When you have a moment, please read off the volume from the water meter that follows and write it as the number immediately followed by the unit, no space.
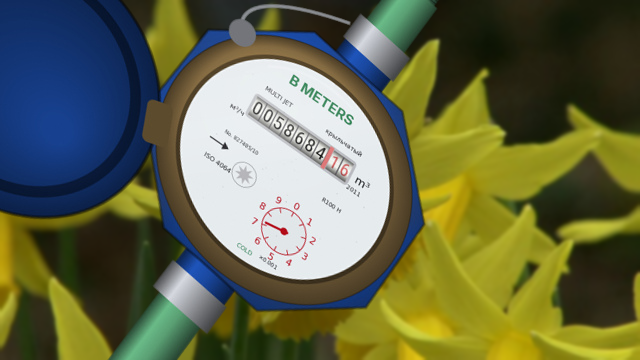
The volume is 58684.167m³
